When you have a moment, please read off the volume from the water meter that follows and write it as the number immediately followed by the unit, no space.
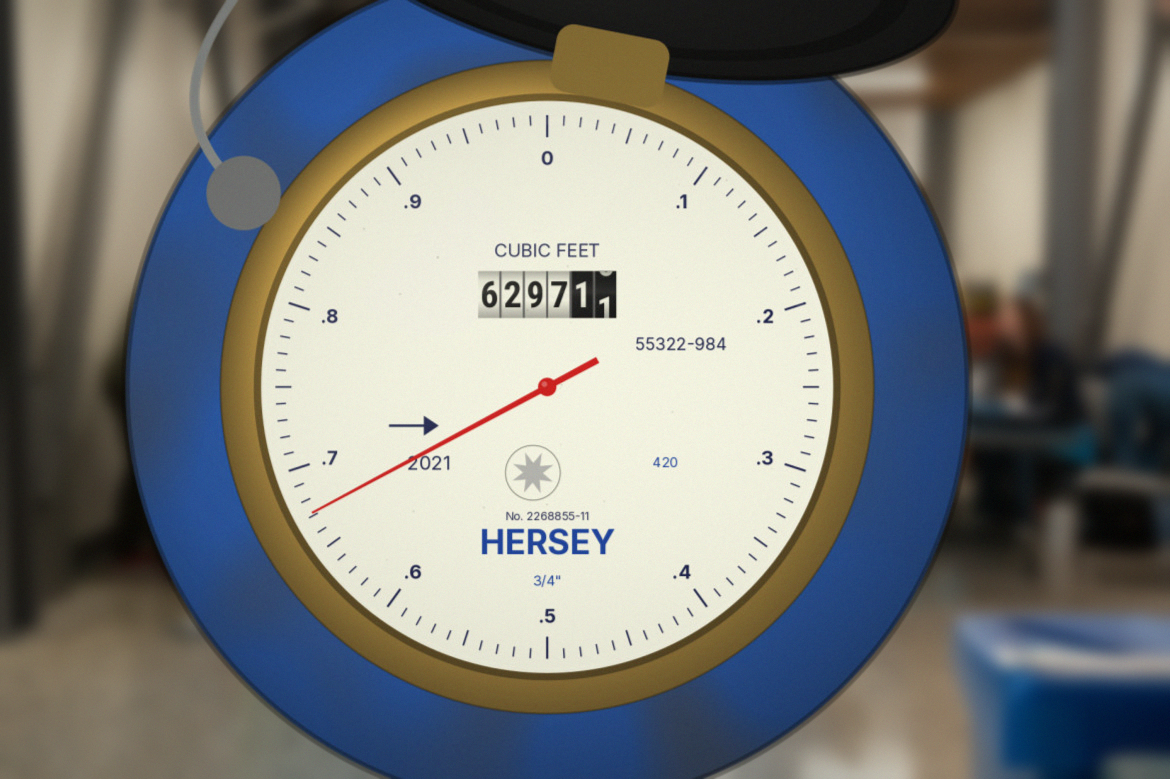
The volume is 629710.67ft³
